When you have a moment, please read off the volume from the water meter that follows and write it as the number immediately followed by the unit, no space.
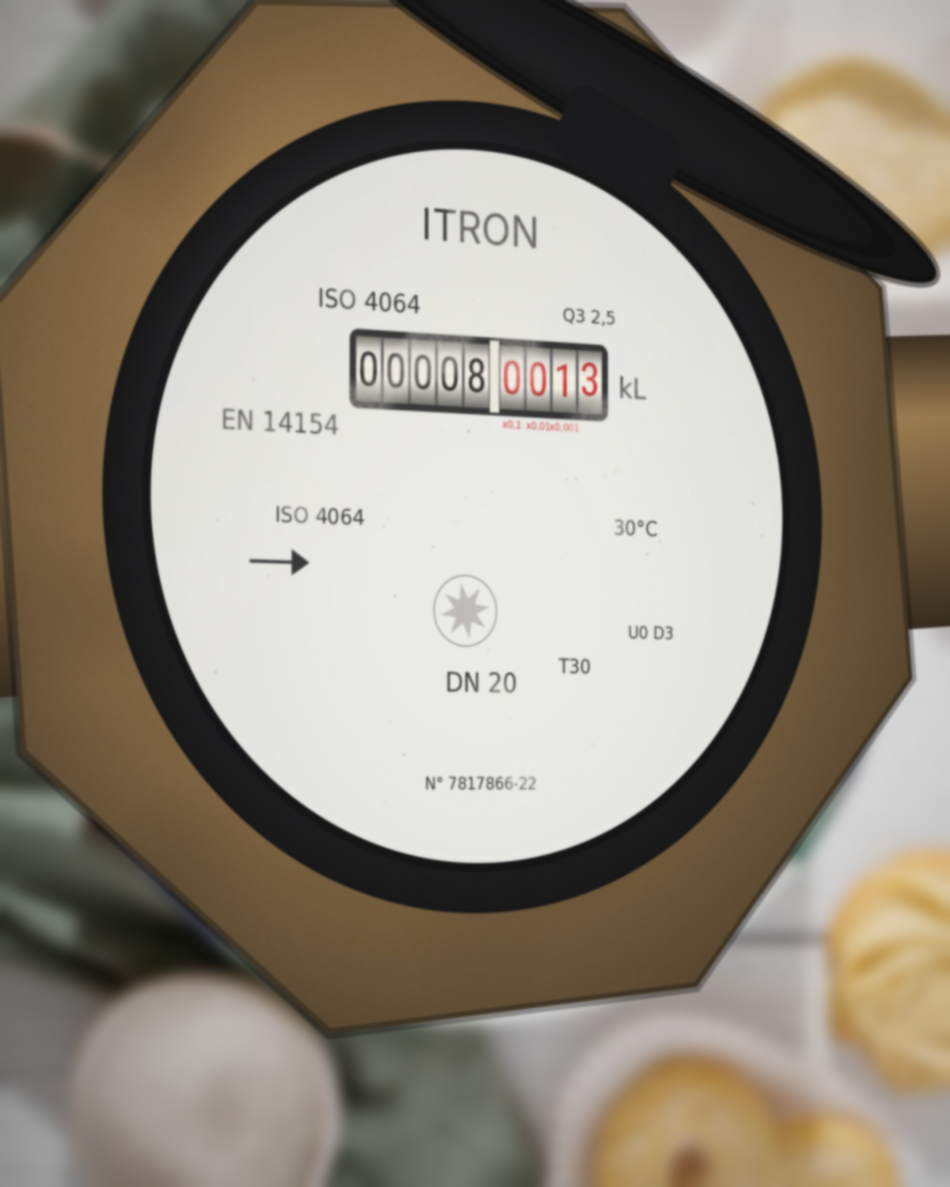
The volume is 8.0013kL
